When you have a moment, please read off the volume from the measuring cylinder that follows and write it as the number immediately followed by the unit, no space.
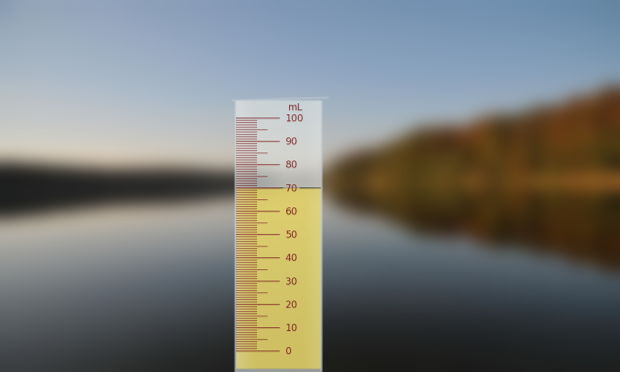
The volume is 70mL
